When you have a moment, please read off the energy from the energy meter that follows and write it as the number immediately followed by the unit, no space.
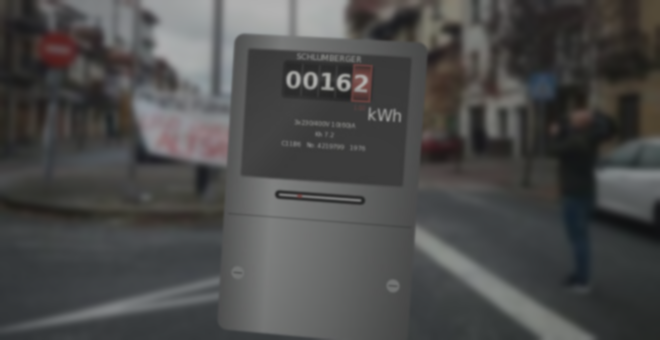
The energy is 16.2kWh
